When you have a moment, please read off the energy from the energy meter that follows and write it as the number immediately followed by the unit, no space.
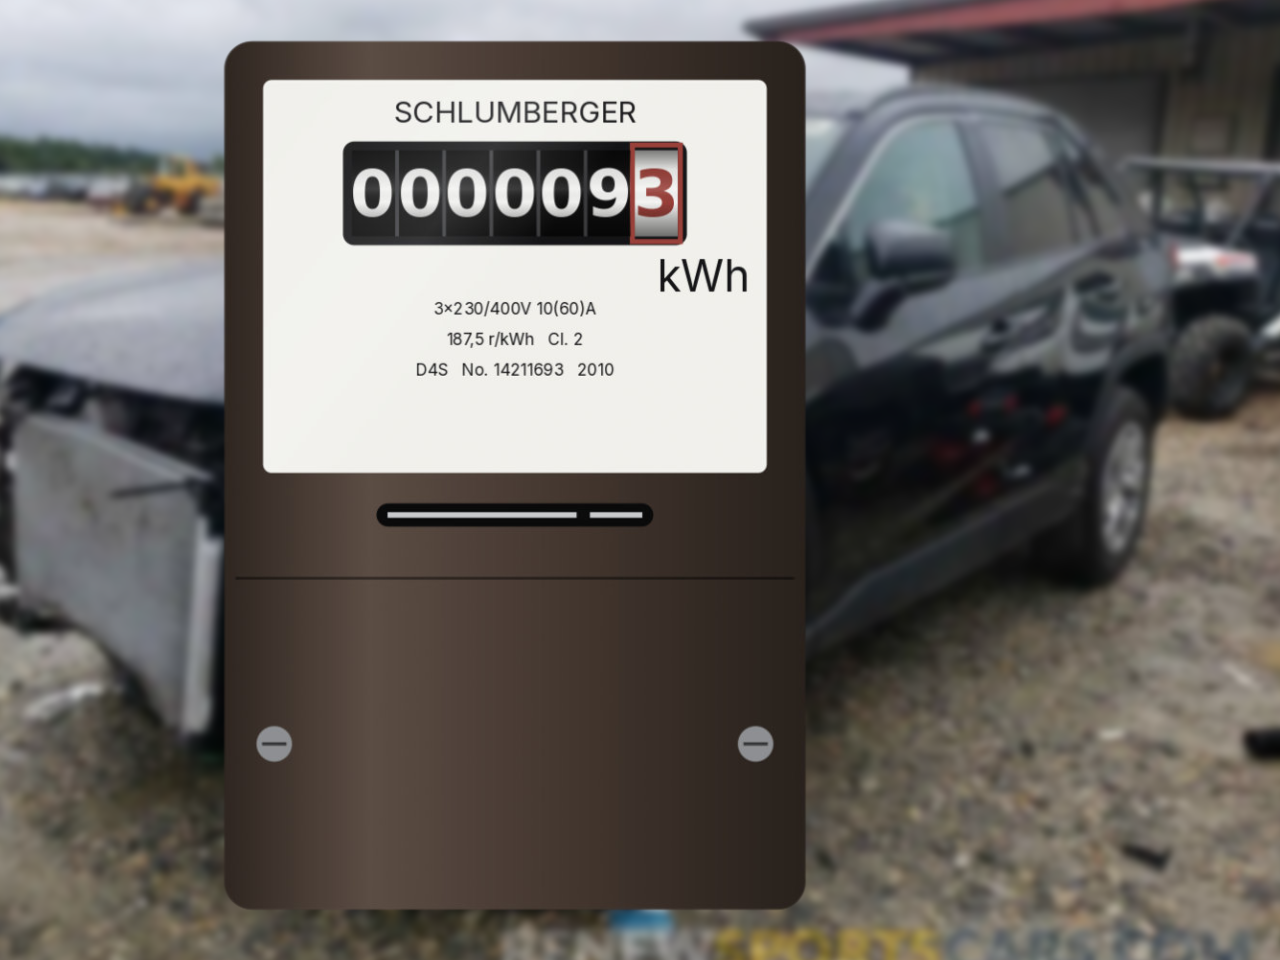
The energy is 9.3kWh
